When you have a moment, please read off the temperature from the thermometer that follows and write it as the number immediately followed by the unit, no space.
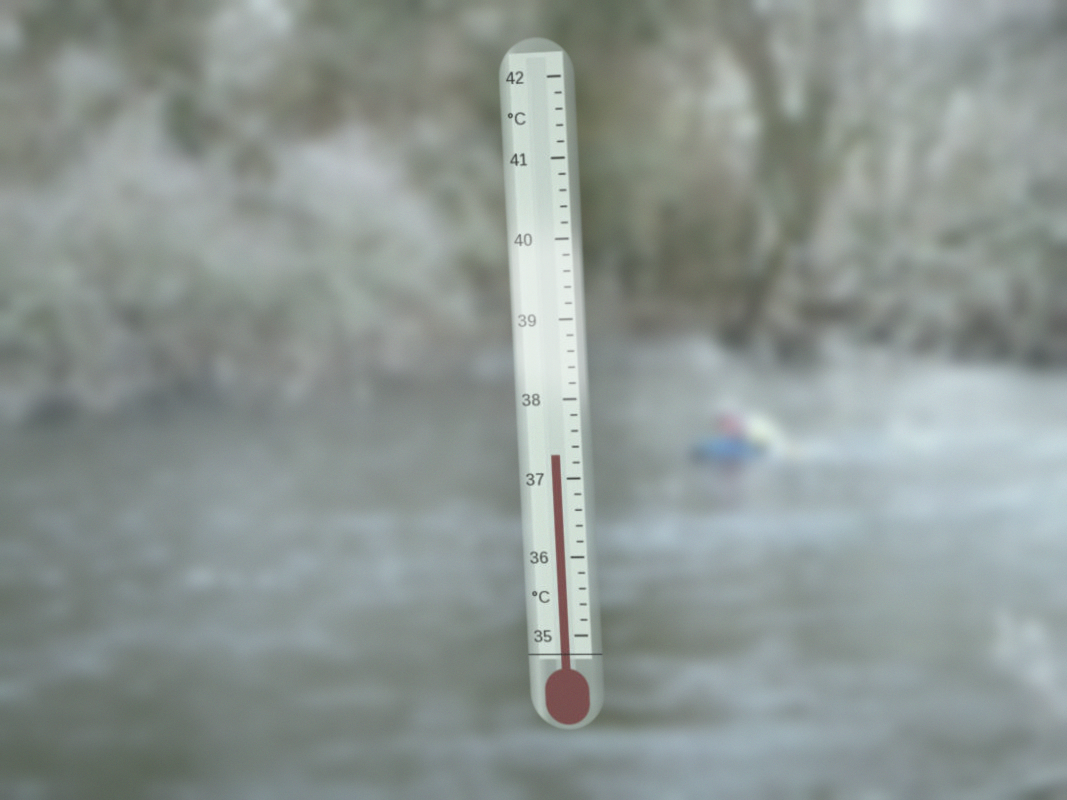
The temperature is 37.3°C
